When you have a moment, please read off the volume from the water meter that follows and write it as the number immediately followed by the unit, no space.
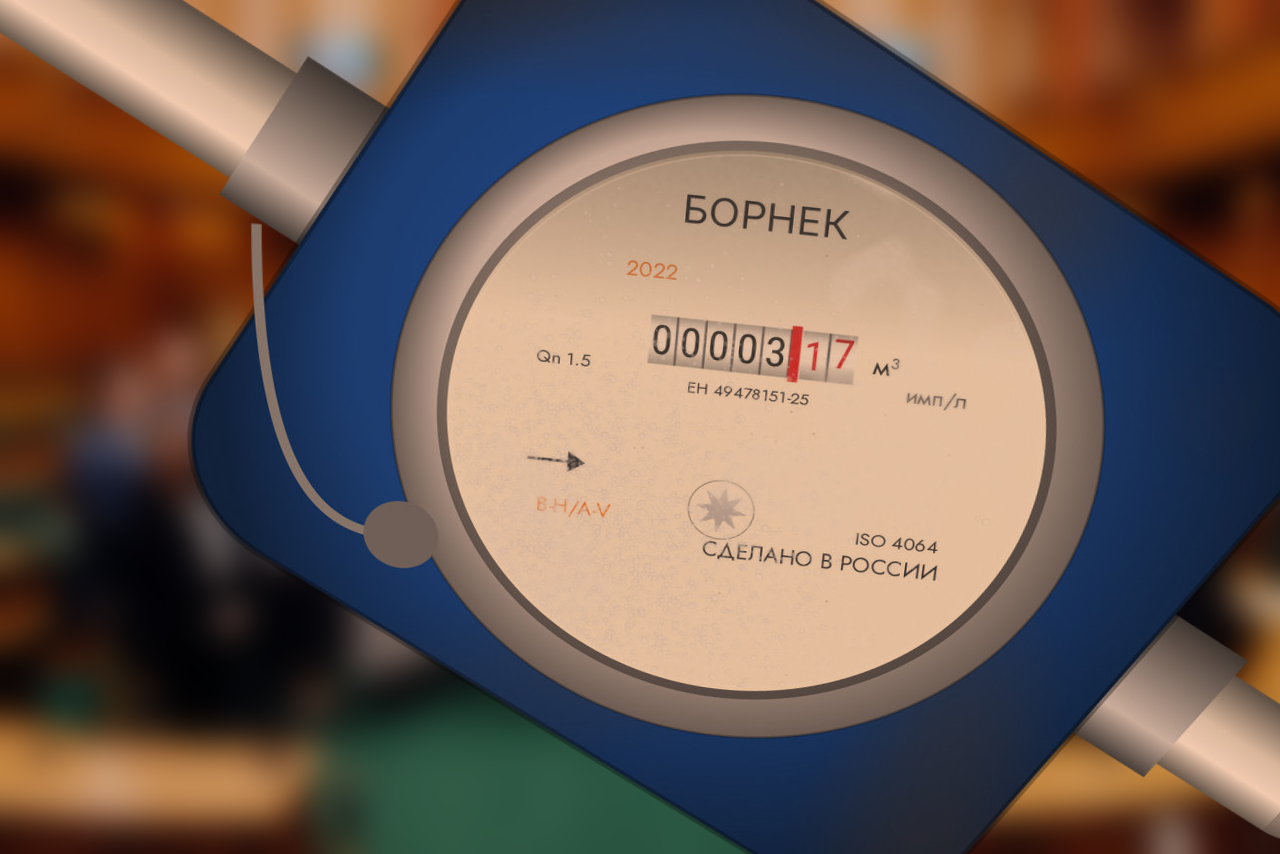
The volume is 3.17m³
